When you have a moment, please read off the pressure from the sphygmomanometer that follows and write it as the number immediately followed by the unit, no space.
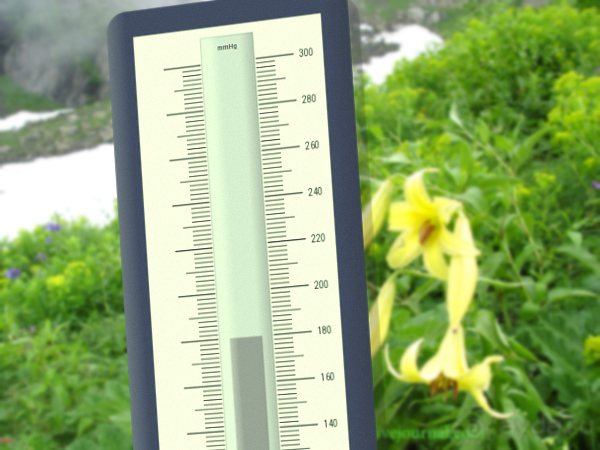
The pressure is 180mmHg
